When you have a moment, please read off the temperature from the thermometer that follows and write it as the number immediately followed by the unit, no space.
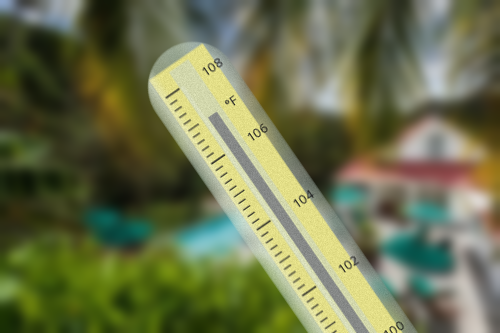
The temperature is 107°F
